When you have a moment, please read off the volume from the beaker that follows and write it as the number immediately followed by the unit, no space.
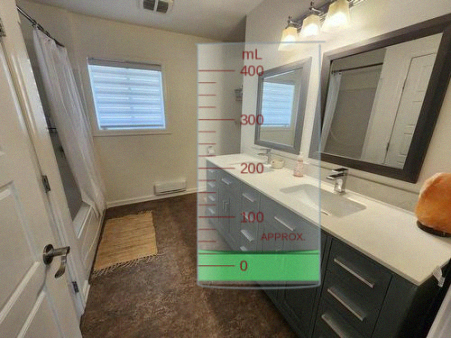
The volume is 25mL
